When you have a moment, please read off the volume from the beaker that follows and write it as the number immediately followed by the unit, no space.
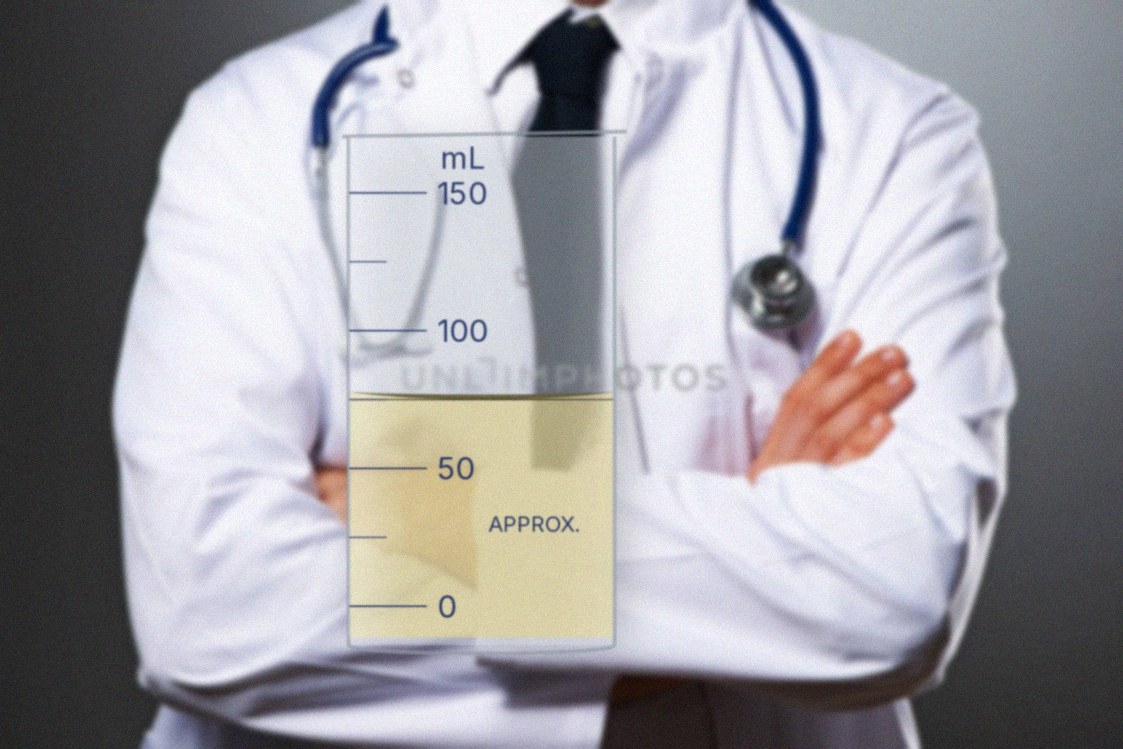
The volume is 75mL
